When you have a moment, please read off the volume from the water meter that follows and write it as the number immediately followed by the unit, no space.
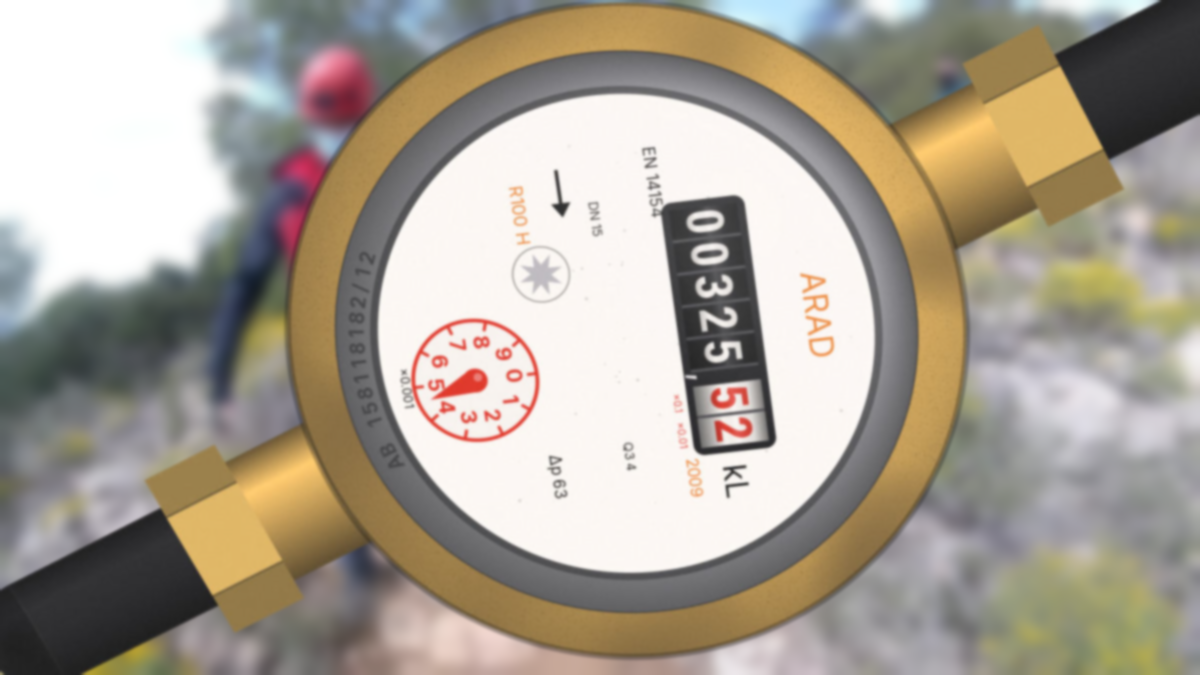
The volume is 325.524kL
